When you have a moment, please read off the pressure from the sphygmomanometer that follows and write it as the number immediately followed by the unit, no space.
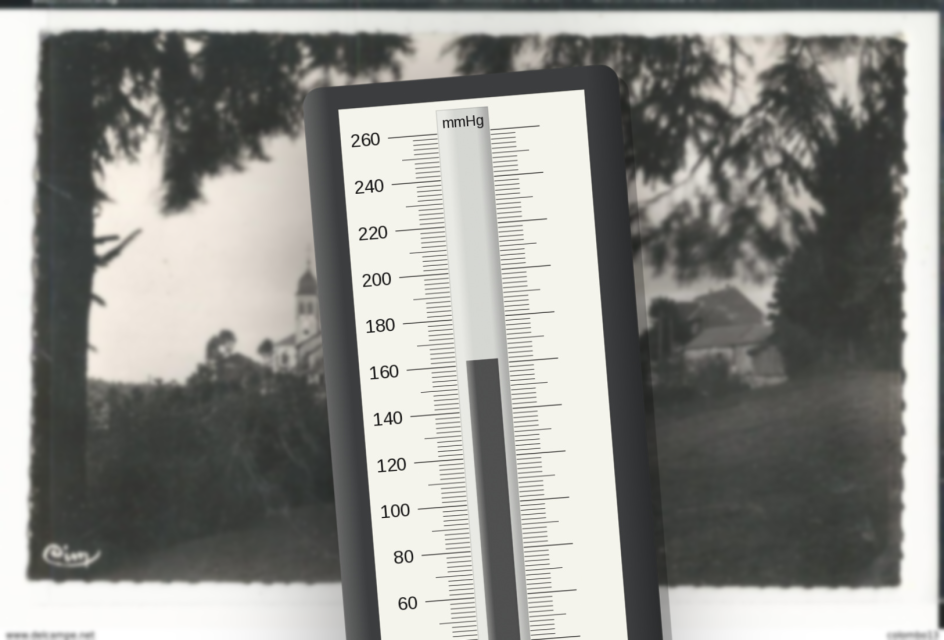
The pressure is 162mmHg
